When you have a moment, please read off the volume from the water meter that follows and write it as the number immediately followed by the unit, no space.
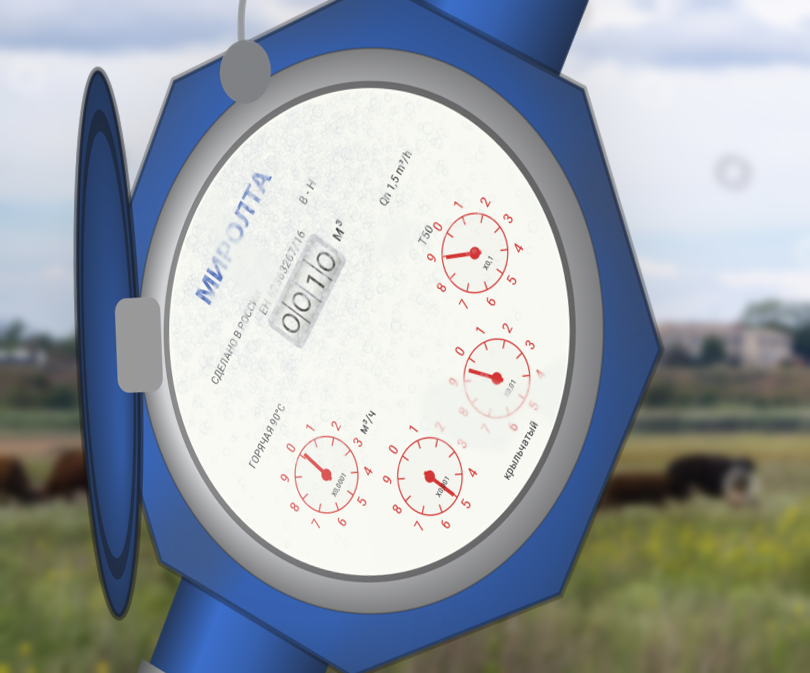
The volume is 9.8950m³
